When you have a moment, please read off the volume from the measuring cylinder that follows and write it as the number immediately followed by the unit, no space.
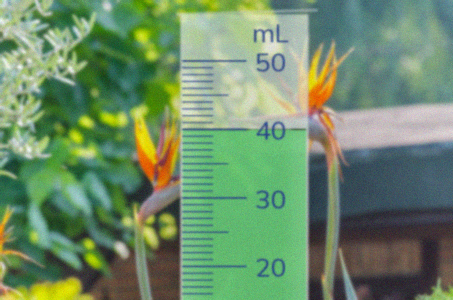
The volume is 40mL
